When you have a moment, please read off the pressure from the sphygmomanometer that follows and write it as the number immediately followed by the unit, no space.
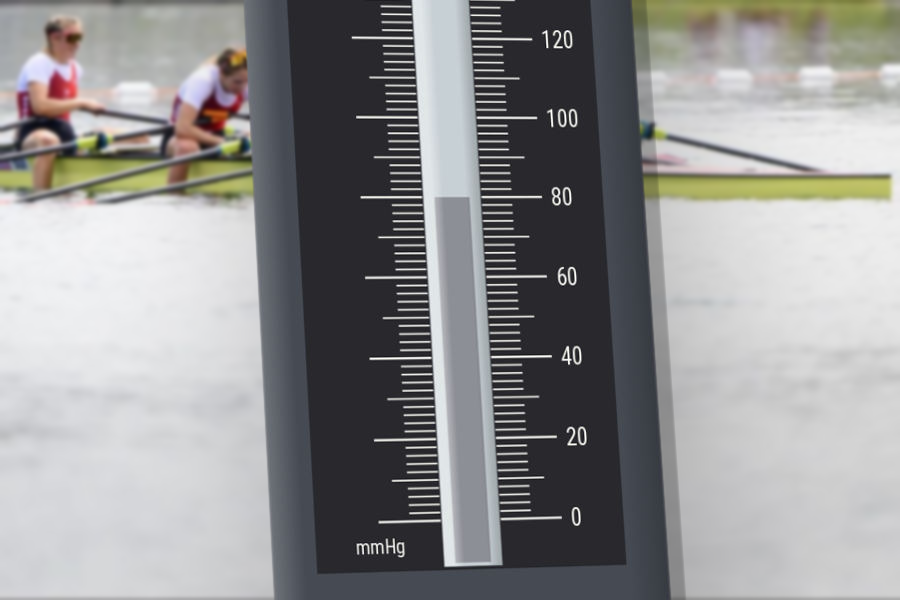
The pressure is 80mmHg
